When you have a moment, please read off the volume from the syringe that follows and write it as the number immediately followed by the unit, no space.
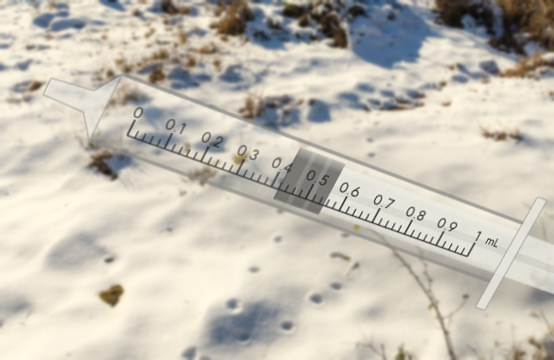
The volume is 0.42mL
